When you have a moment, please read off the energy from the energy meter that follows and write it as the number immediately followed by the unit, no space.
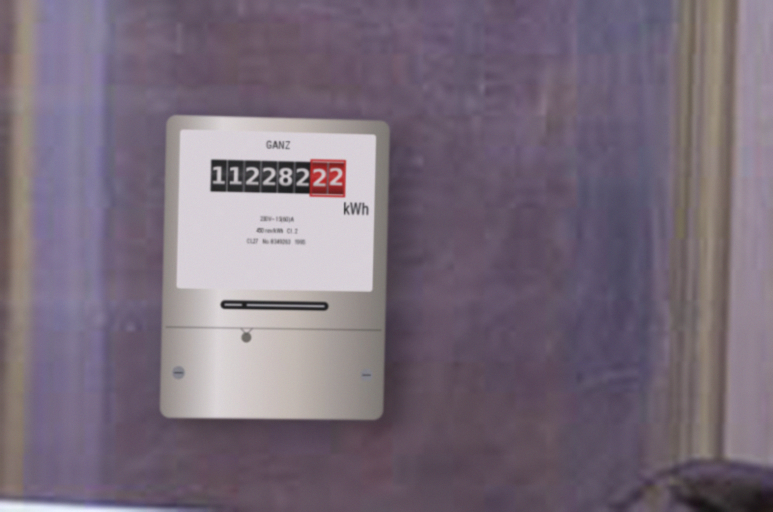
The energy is 112282.22kWh
